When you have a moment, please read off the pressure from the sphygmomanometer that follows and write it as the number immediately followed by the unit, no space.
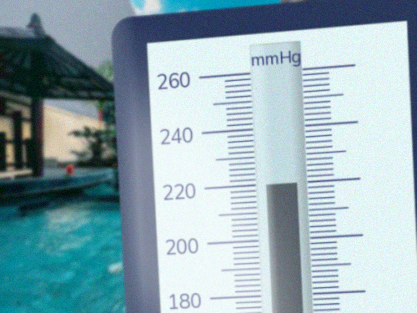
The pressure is 220mmHg
